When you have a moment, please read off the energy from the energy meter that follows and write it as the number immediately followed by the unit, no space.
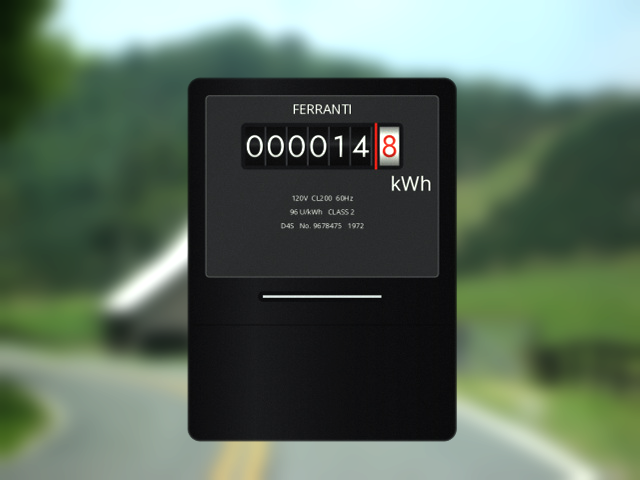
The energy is 14.8kWh
